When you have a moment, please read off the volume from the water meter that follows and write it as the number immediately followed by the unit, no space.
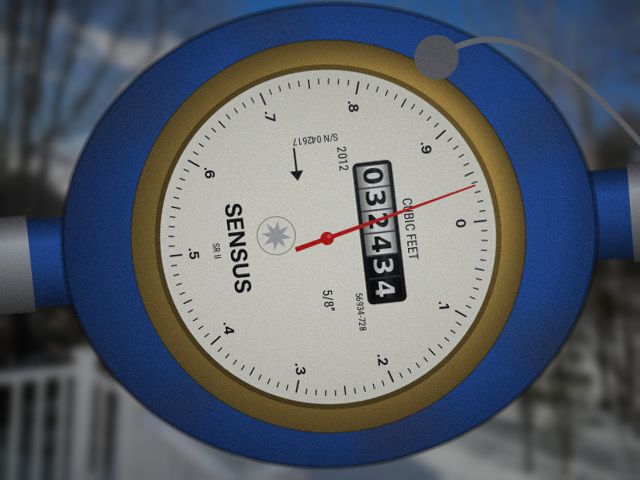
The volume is 32433.96ft³
